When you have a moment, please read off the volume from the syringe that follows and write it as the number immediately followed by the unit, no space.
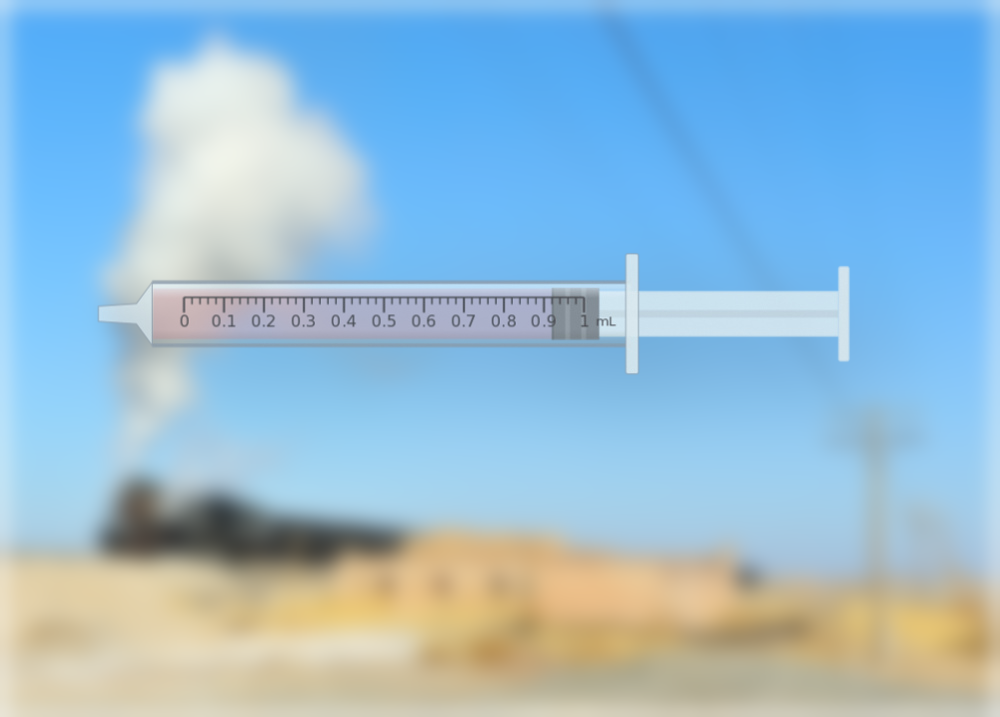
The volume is 0.92mL
